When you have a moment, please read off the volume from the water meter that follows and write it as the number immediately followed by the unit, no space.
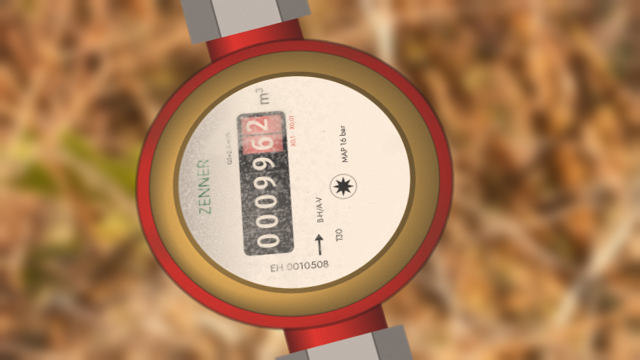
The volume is 99.62m³
